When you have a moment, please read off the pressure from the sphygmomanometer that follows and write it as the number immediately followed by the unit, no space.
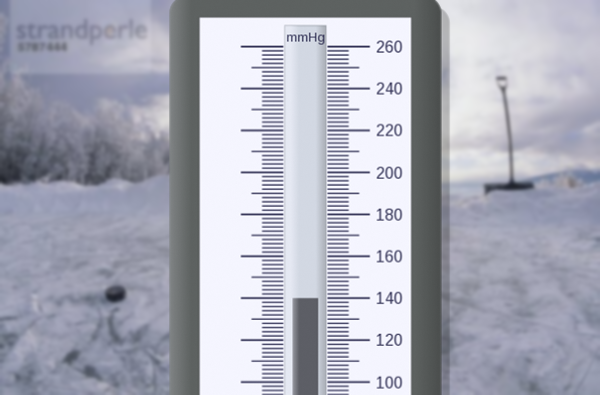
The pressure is 140mmHg
